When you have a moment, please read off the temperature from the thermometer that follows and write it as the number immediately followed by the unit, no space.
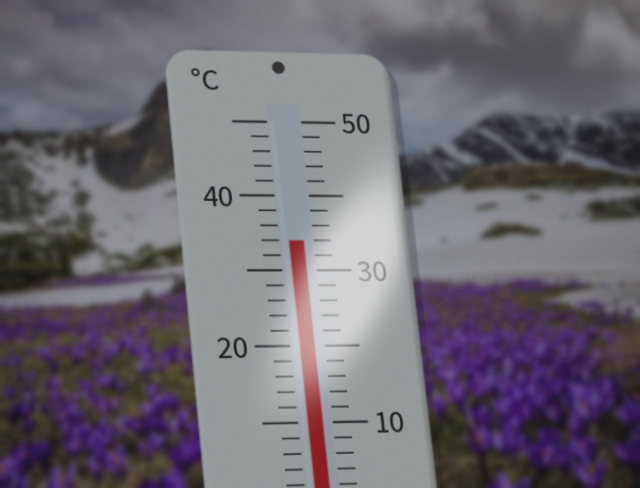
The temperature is 34°C
